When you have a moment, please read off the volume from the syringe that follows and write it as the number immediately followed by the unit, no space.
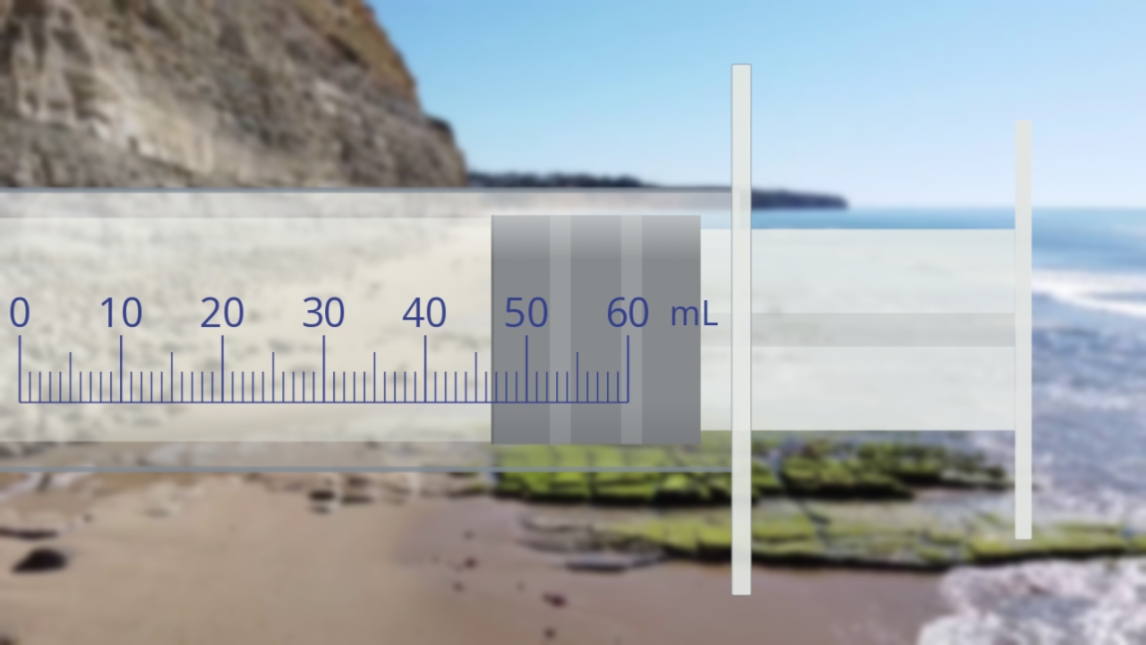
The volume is 46.5mL
